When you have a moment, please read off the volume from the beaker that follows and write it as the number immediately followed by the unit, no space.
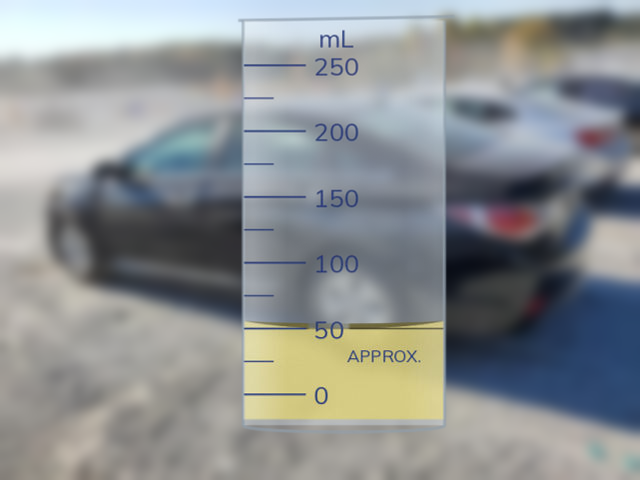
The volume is 50mL
